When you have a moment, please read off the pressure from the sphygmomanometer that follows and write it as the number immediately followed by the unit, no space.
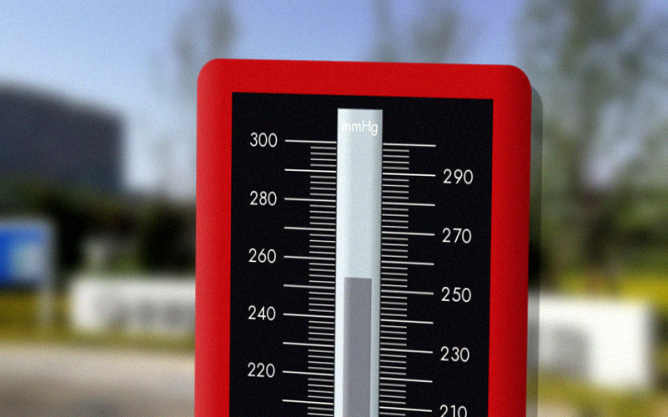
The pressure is 254mmHg
